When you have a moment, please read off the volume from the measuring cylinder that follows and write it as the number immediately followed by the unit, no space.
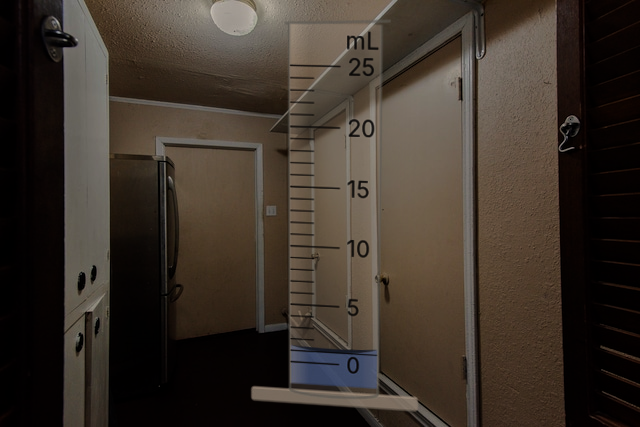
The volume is 1mL
